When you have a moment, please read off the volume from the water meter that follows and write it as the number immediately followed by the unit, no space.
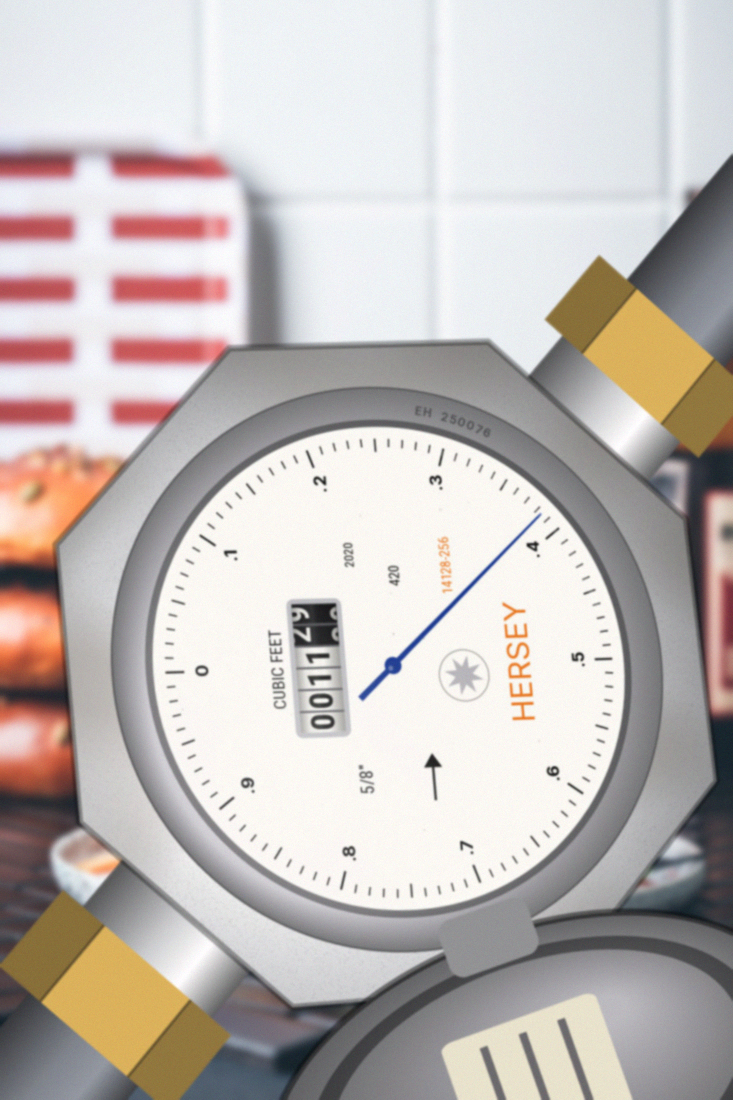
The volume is 1129.38ft³
